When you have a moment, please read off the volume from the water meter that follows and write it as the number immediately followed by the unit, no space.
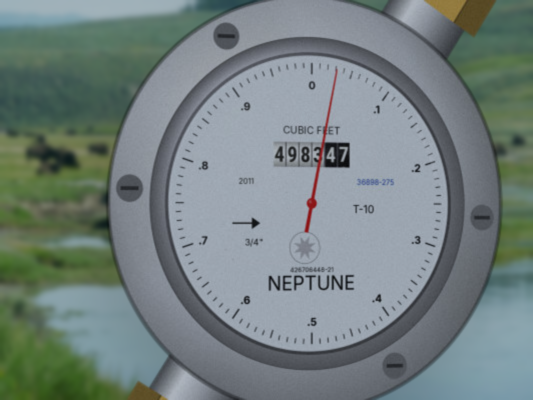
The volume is 498347.03ft³
